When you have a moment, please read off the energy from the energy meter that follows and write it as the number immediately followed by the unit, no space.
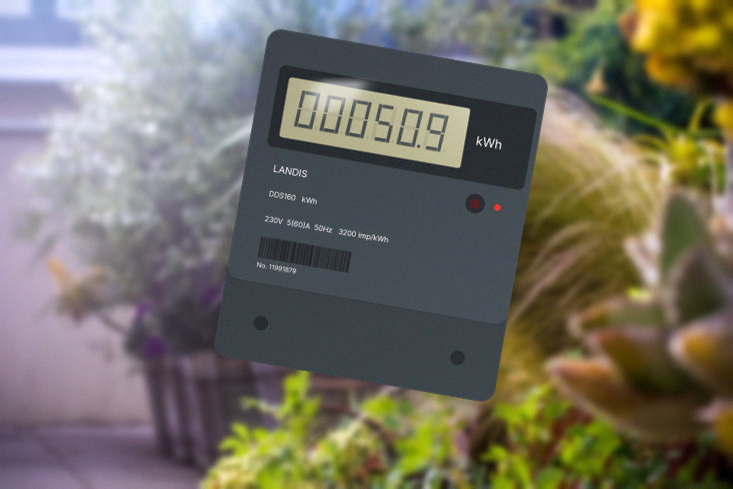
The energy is 50.9kWh
